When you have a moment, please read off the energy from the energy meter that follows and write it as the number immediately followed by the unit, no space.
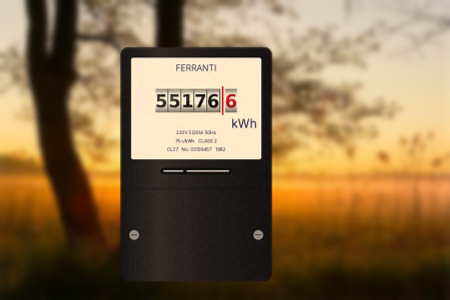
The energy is 55176.6kWh
